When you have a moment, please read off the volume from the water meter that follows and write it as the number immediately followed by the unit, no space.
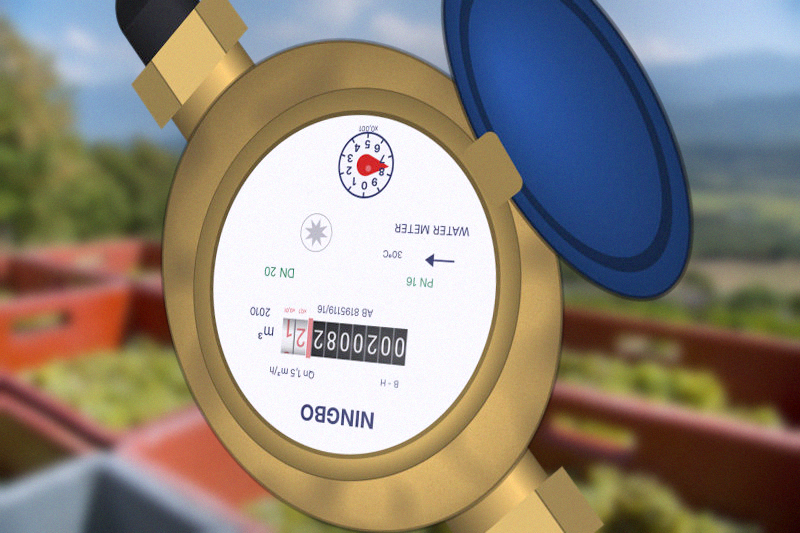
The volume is 20082.207m³
